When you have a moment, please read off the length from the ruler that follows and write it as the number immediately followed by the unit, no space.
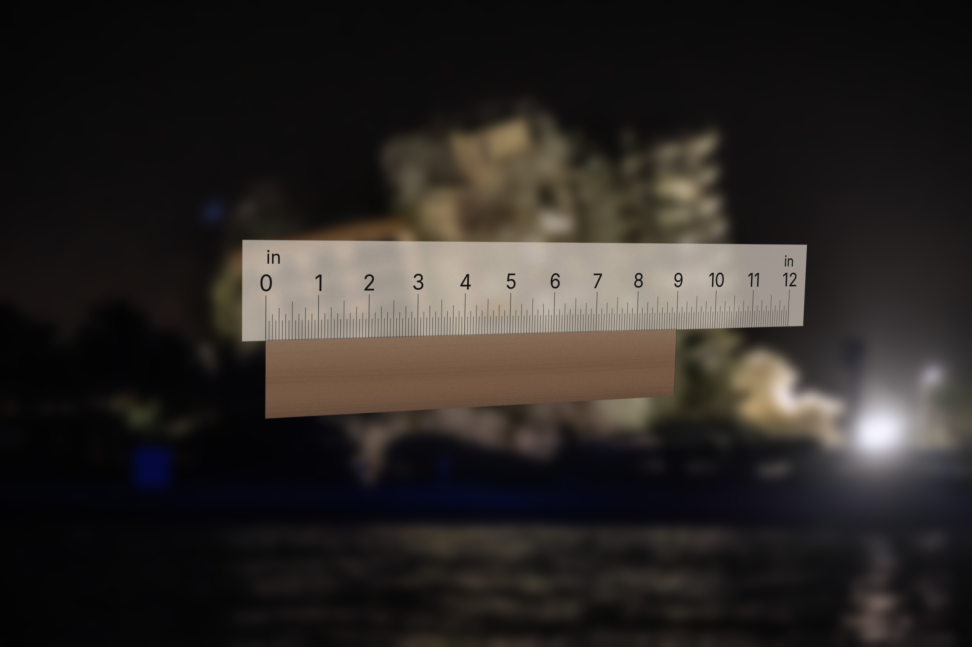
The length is 9in
